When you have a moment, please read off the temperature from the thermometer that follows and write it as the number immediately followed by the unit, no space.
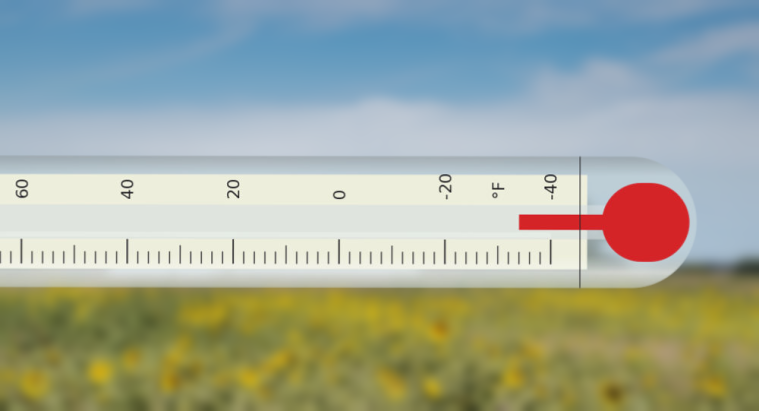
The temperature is -34°F
